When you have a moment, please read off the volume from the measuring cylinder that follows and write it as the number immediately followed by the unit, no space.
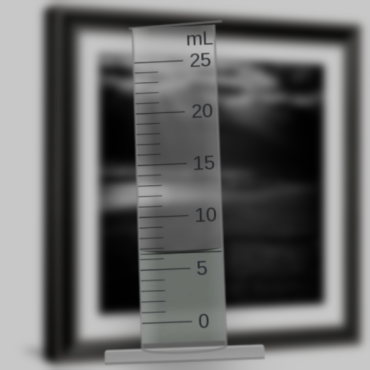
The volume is 6.5mL
